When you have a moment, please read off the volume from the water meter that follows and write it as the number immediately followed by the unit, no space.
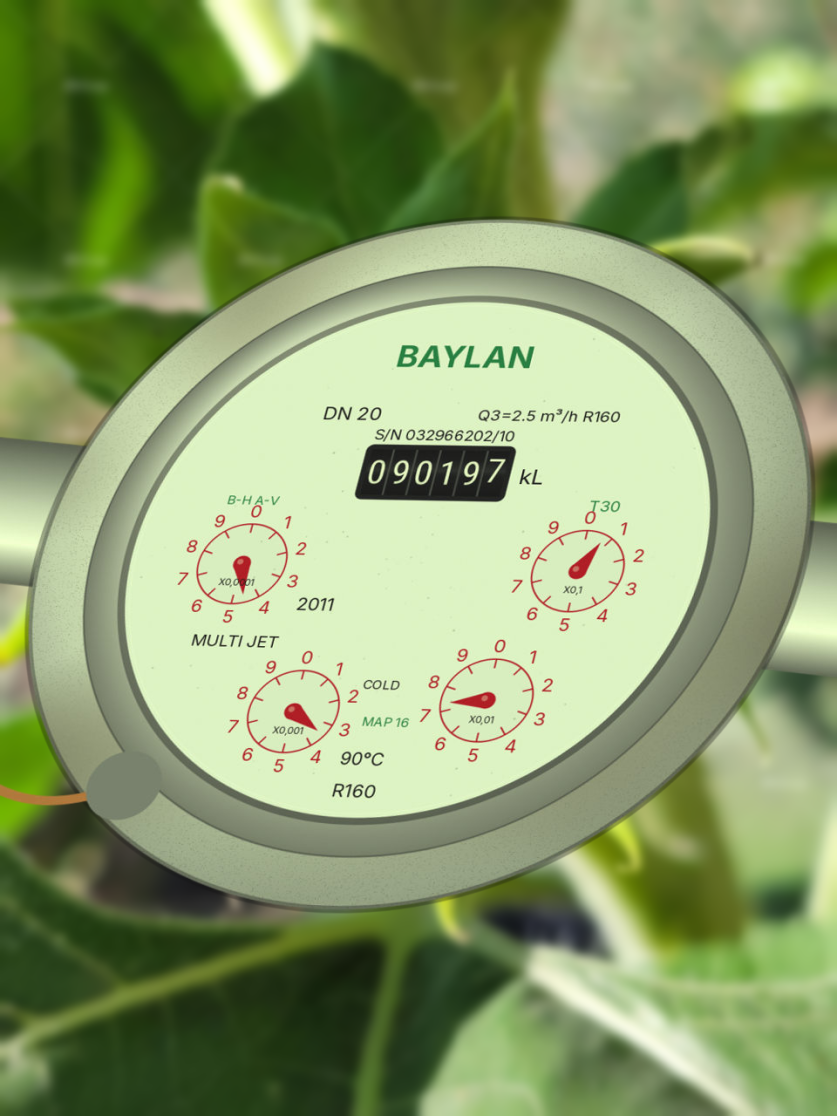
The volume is 90197.0734kL
